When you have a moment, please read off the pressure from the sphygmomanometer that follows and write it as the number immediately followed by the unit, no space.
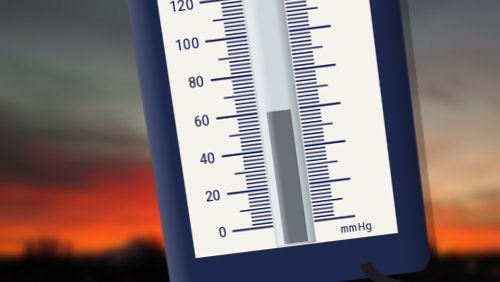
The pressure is 60mmHg
